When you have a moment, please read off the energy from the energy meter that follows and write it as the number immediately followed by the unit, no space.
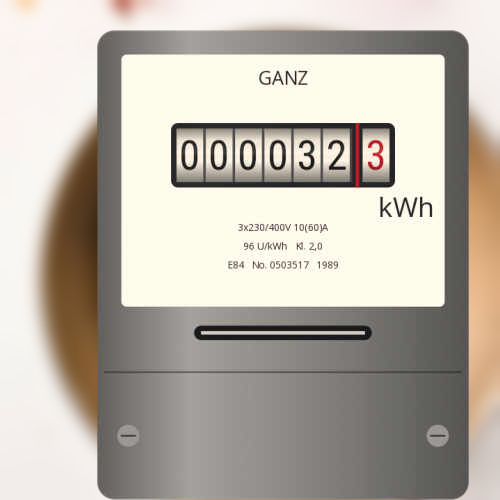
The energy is 32.3kWh
